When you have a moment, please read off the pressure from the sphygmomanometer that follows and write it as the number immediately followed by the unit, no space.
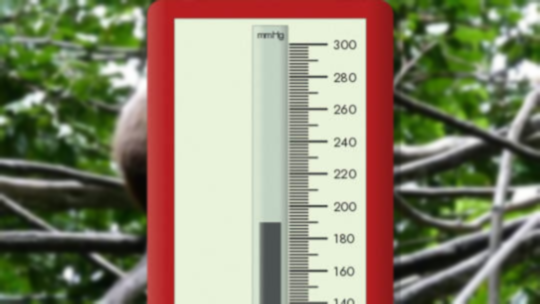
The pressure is 190mmHg
